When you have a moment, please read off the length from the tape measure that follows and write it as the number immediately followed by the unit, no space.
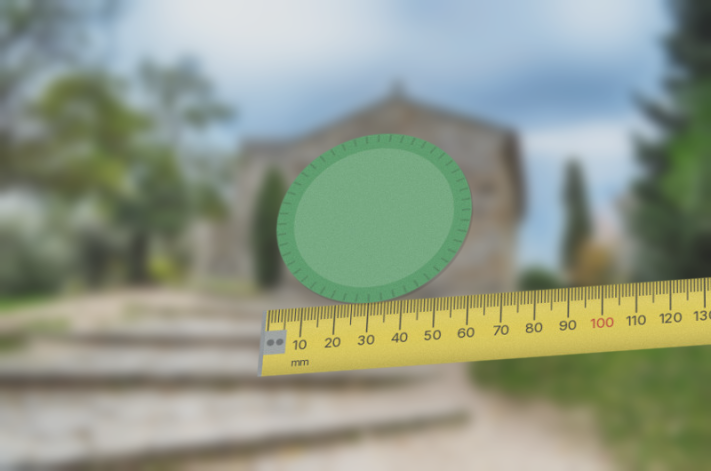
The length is 60mm
